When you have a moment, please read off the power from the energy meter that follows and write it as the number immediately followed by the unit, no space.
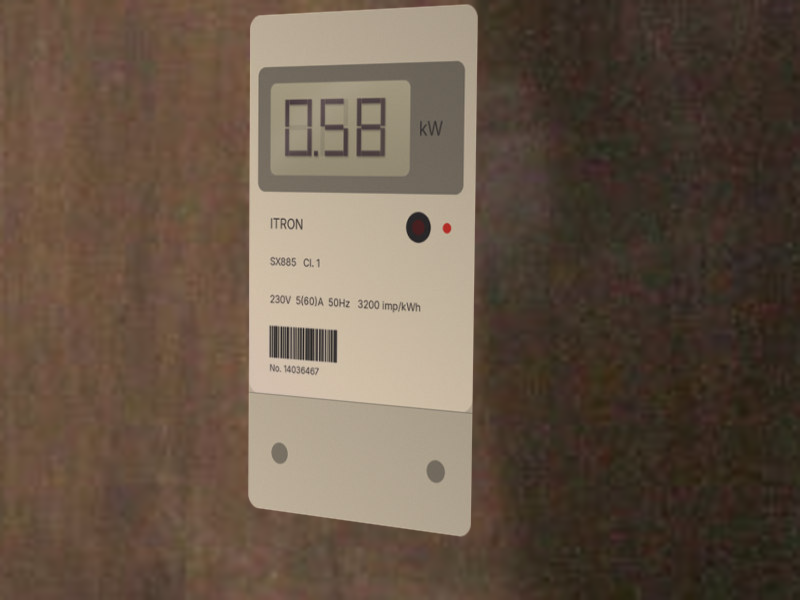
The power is 0.58kW
